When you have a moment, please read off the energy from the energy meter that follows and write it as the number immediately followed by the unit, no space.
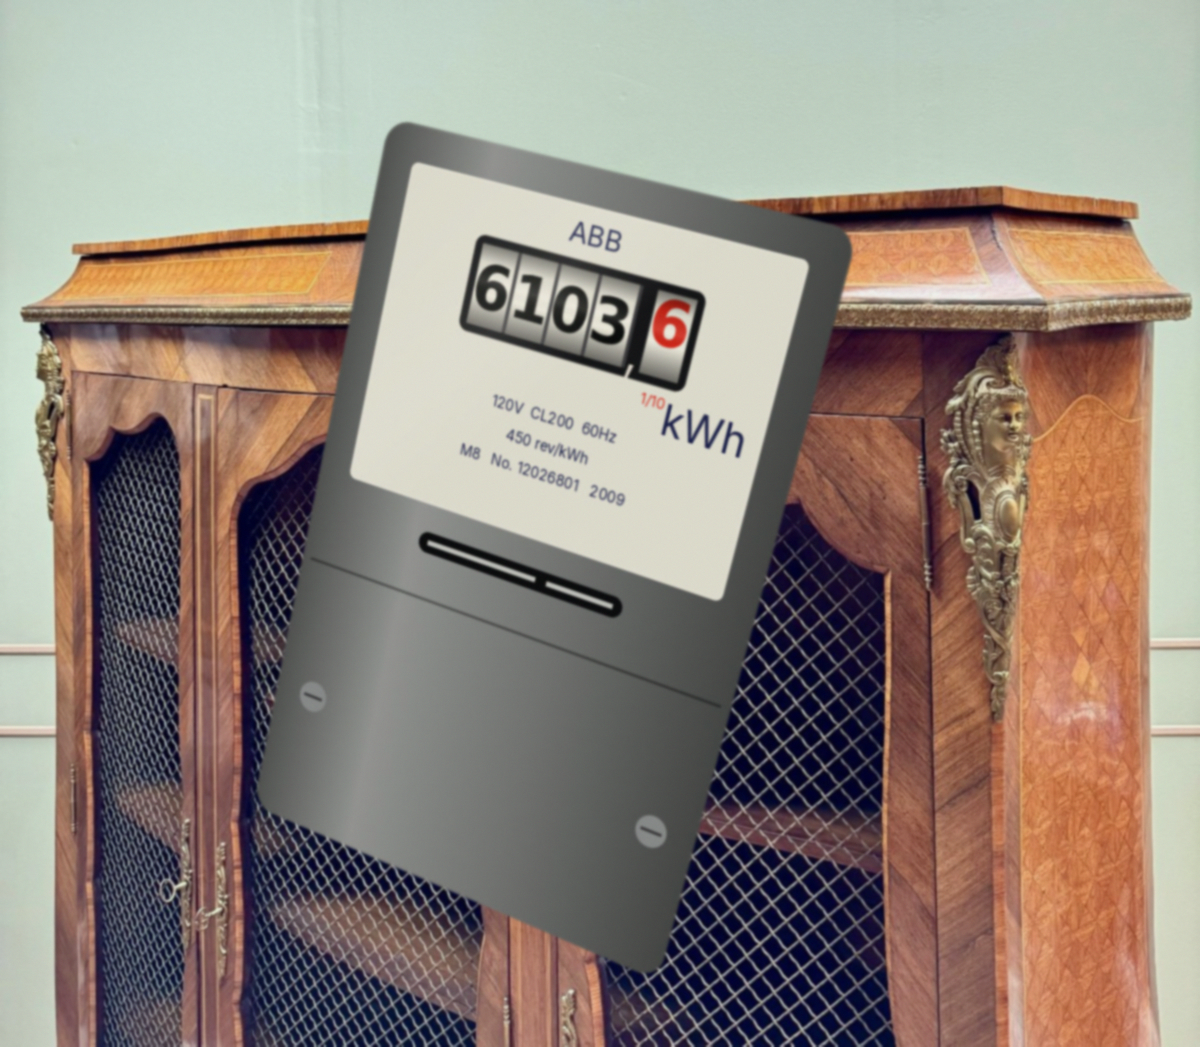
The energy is 6103.6kWh
